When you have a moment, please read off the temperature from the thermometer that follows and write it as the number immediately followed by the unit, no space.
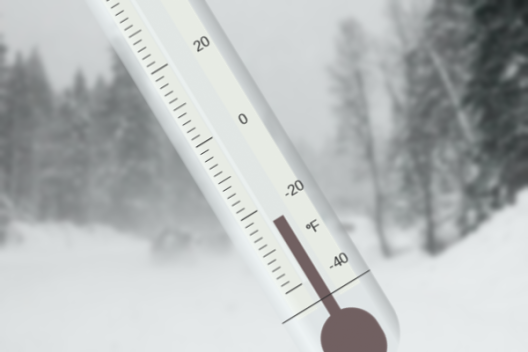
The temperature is -24°F
